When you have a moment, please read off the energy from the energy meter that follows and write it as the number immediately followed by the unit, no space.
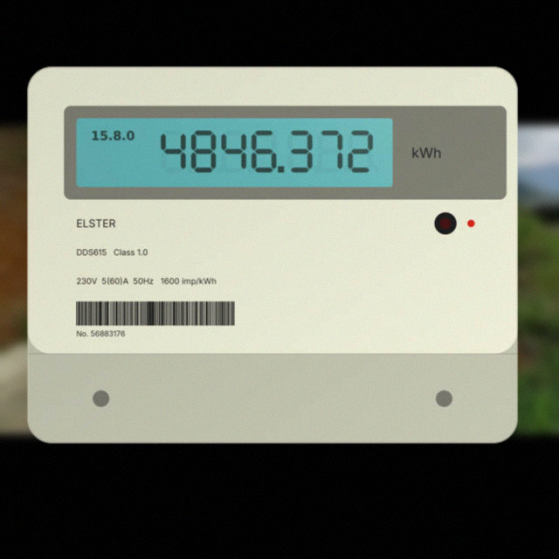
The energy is 4846.372kWh
